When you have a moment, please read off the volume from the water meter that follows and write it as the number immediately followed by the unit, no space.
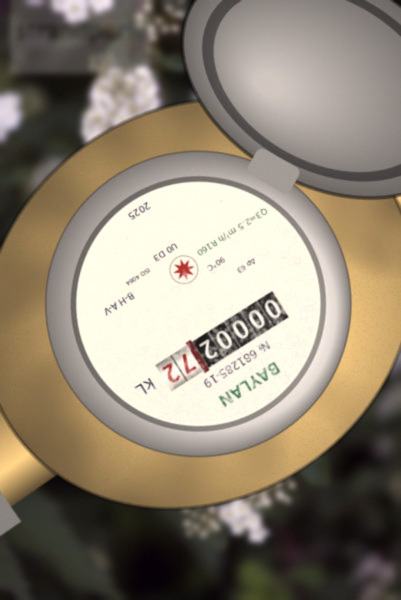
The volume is 2.72kL
